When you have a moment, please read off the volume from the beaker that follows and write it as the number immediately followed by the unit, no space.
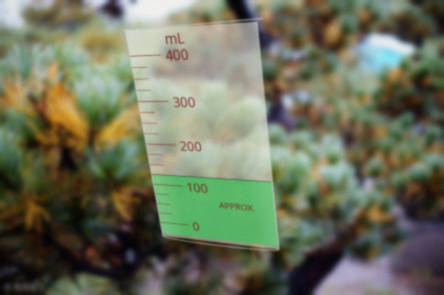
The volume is 125mL
